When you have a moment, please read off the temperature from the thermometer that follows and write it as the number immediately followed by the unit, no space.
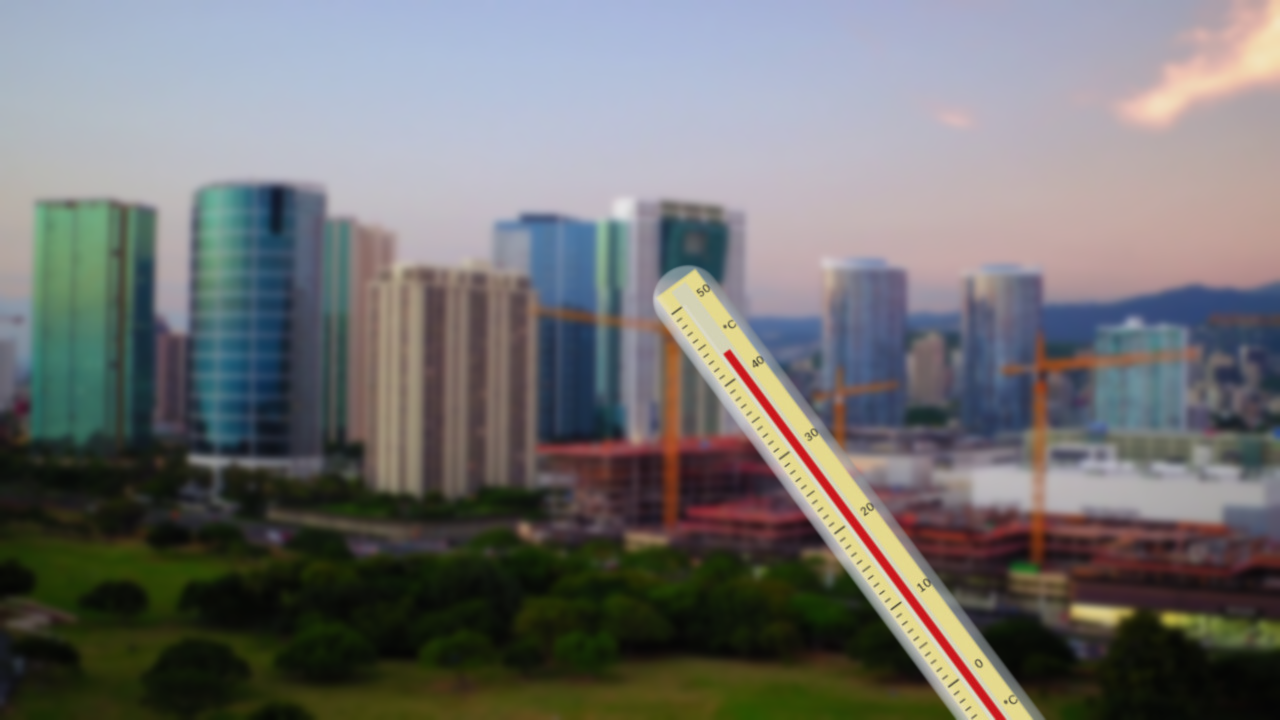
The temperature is 43°C
